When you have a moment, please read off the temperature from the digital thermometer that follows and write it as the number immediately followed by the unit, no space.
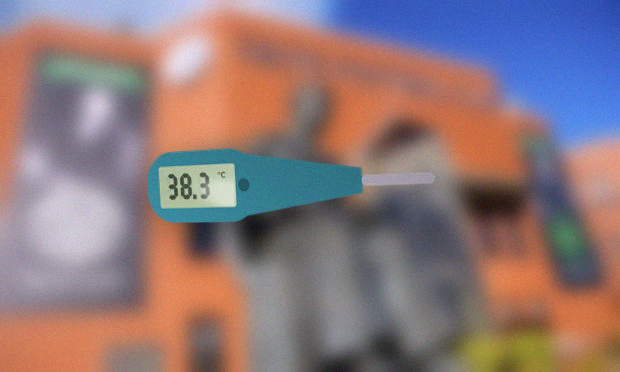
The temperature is 38.3°C
